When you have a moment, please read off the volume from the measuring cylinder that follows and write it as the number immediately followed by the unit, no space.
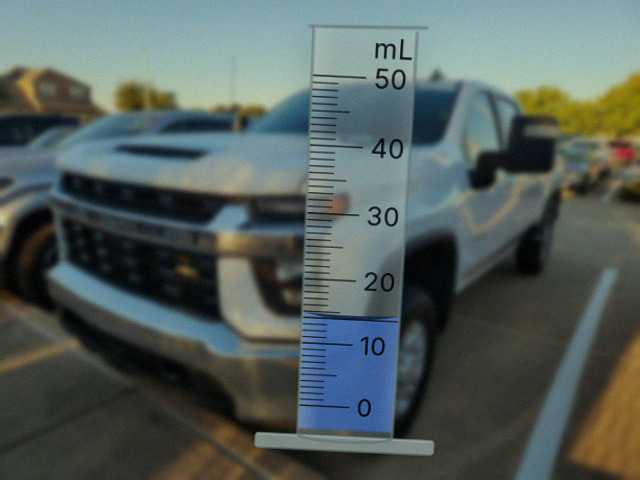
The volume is 14mL
